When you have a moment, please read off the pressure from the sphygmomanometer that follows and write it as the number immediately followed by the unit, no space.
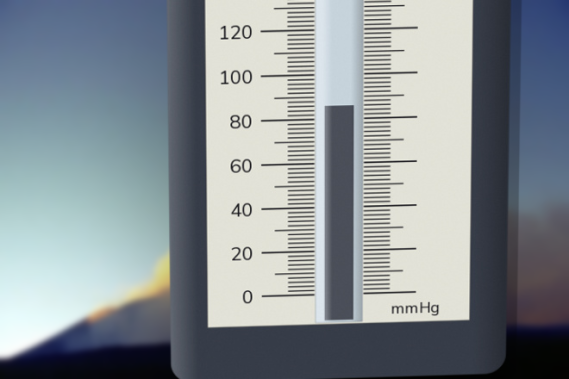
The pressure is 86mmHg
